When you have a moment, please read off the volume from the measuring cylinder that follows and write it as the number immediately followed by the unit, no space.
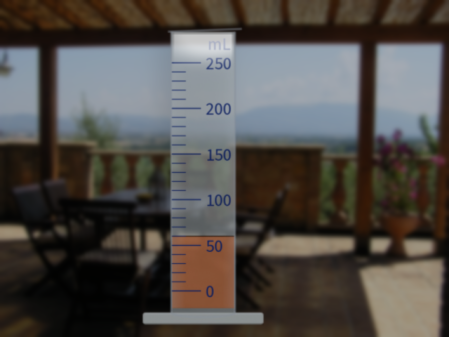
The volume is 60mL
